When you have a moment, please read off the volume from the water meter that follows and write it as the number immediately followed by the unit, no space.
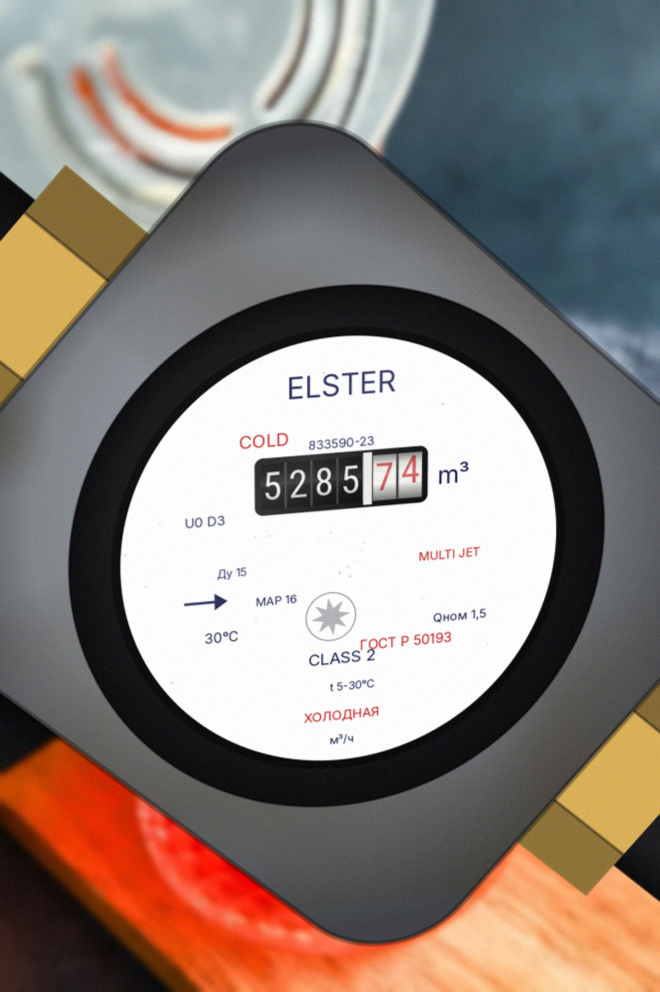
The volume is 5285.74m³
